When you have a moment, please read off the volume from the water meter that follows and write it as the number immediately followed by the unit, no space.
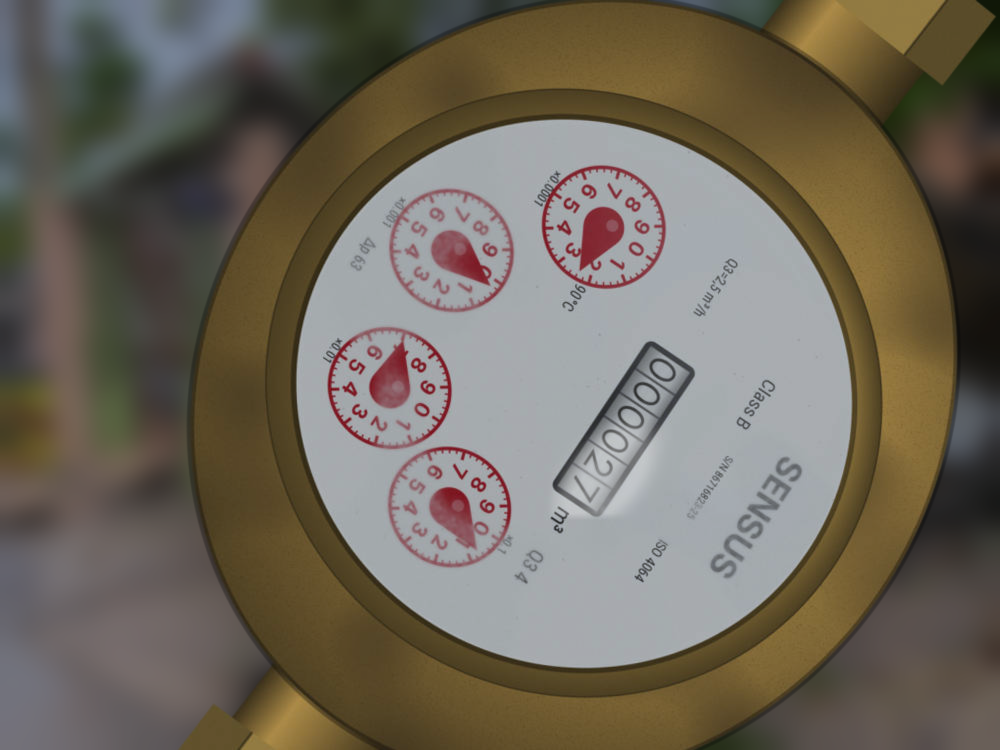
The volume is 27.0702m³
